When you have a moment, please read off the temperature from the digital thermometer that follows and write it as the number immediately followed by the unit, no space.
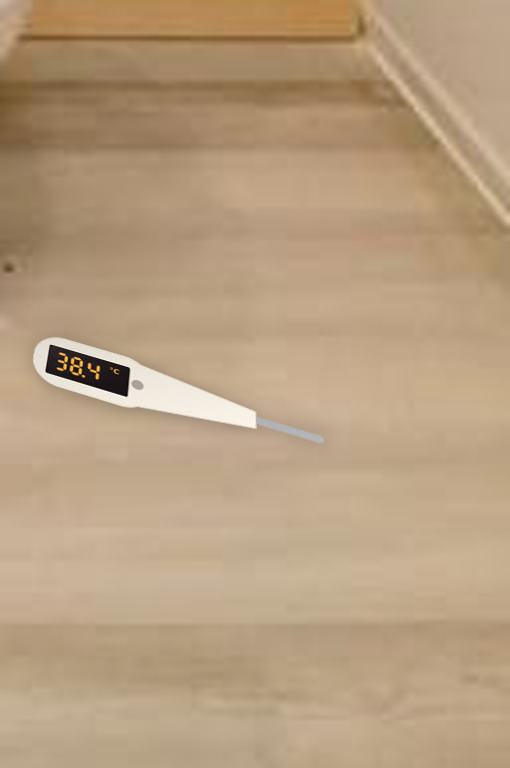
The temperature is 38.4°C
